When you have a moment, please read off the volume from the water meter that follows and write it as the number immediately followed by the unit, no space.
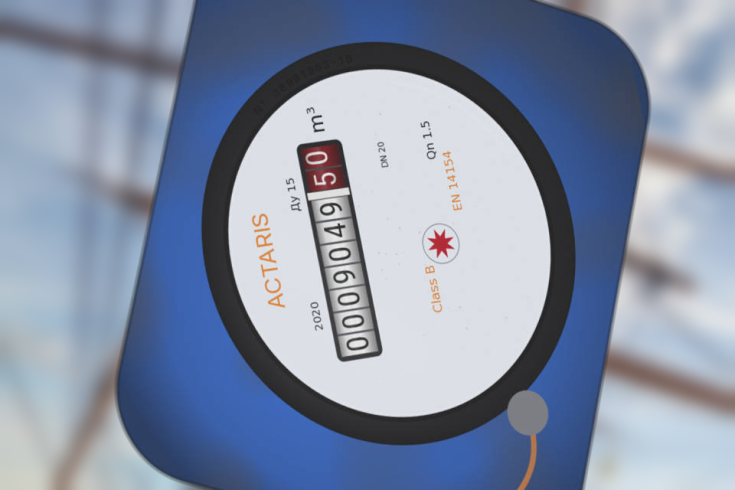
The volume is 9049.50m³
